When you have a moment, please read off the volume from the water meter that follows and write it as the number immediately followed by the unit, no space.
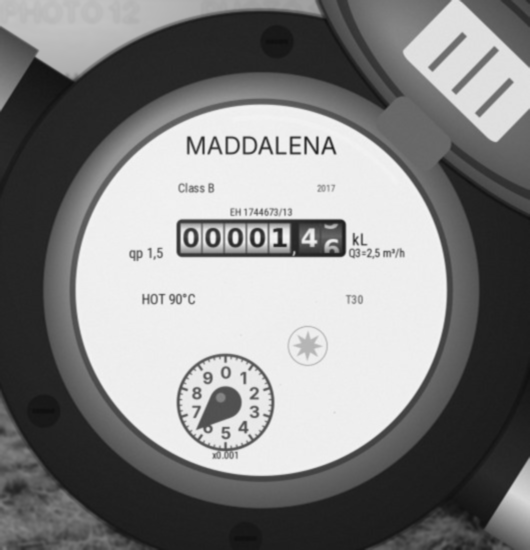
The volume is 1.456kL
